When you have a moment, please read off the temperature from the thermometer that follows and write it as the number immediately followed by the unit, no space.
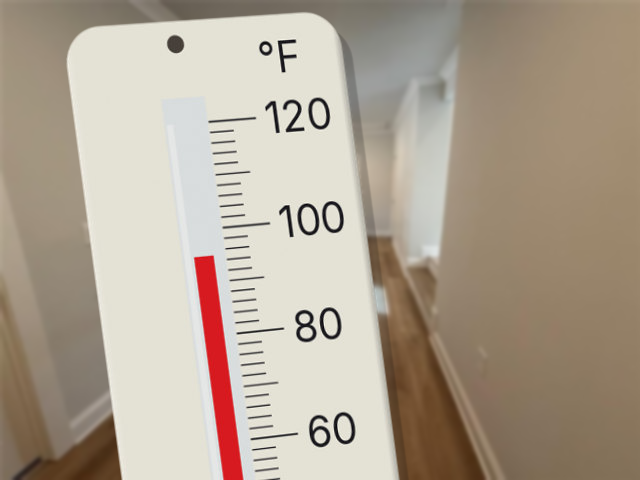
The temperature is 95°F
